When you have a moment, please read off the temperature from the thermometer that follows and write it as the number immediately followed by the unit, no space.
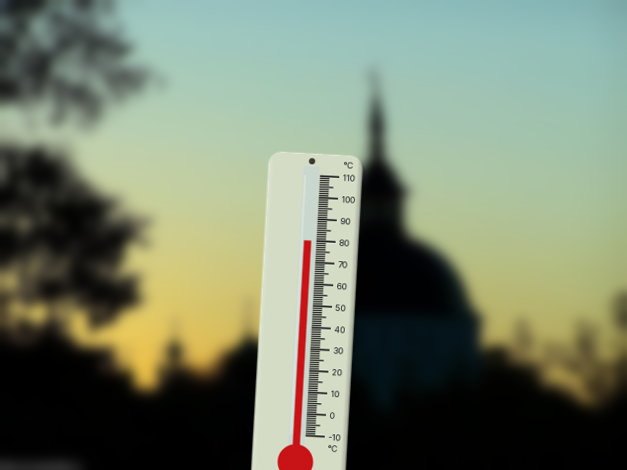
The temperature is 80°C
